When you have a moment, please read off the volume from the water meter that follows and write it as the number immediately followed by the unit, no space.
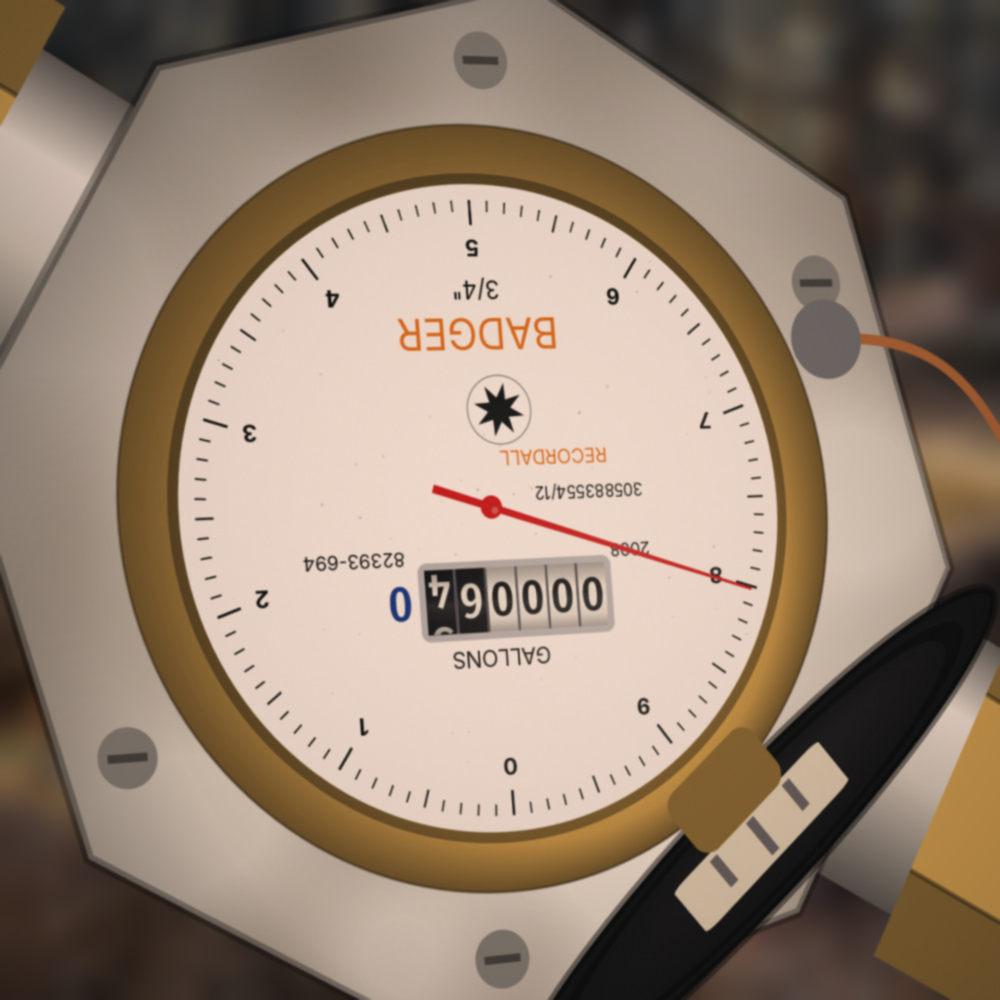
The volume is 638.0gal
